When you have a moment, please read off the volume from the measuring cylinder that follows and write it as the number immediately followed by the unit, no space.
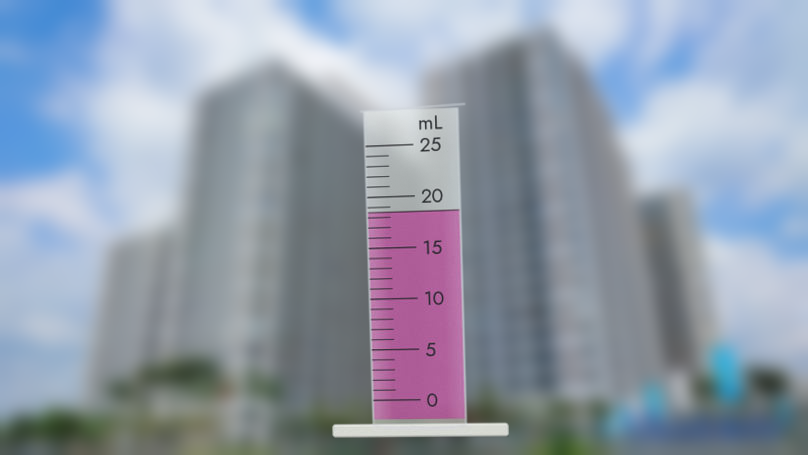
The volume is 18.5mL
